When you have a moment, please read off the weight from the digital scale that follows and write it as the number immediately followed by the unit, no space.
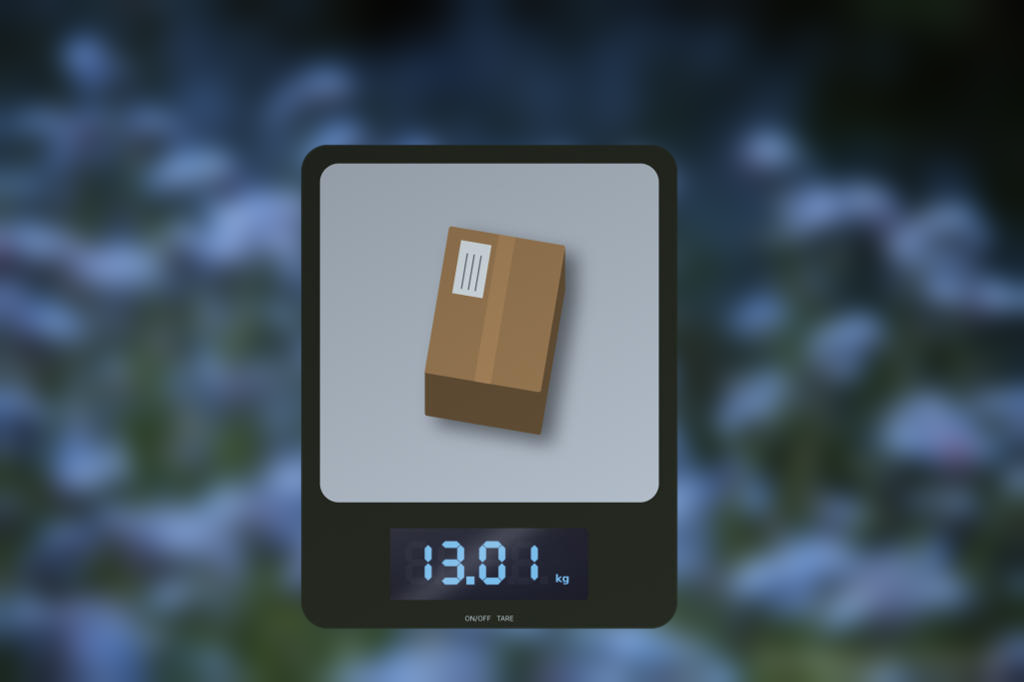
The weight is 13.01kg
